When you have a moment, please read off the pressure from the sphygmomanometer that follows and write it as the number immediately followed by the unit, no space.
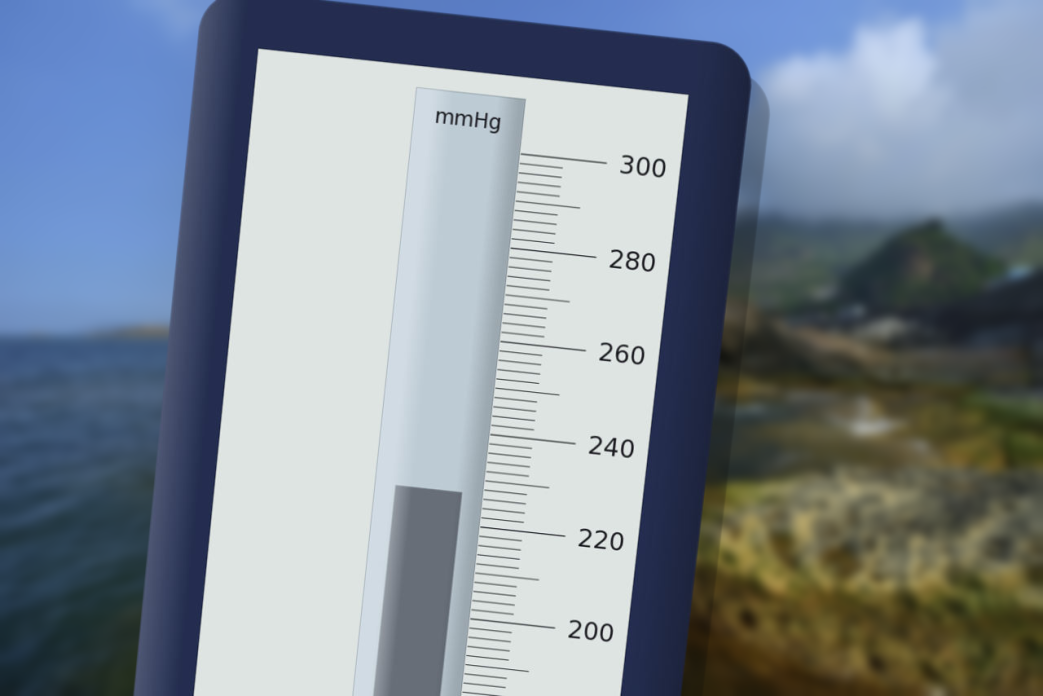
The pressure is 227mmHg
